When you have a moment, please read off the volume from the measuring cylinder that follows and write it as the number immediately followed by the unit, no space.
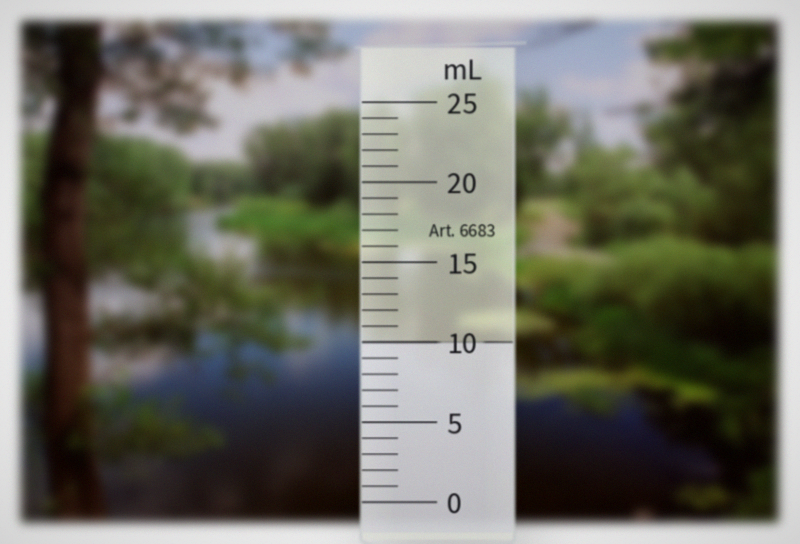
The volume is 10mL
